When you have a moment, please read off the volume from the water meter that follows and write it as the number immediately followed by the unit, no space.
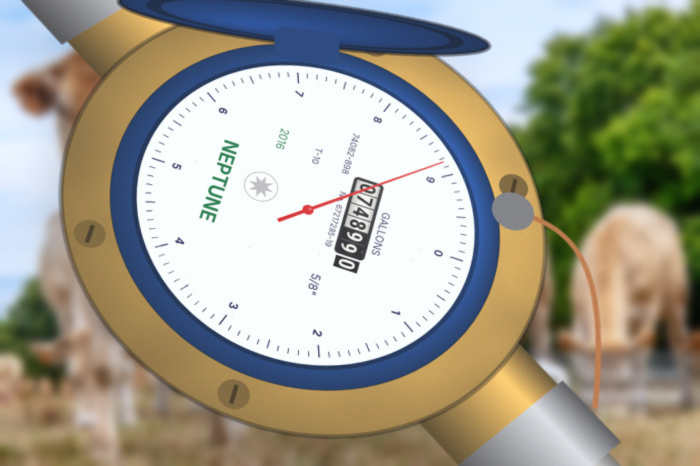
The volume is 748988.8gal
